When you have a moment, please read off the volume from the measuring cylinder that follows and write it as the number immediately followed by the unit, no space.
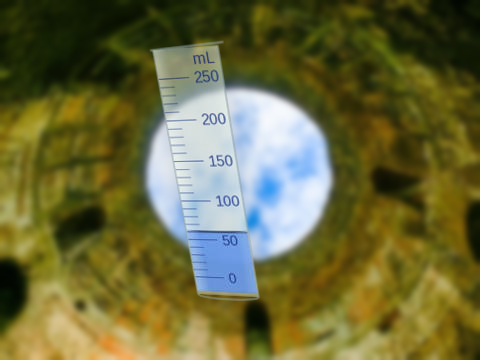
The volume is 60mL
